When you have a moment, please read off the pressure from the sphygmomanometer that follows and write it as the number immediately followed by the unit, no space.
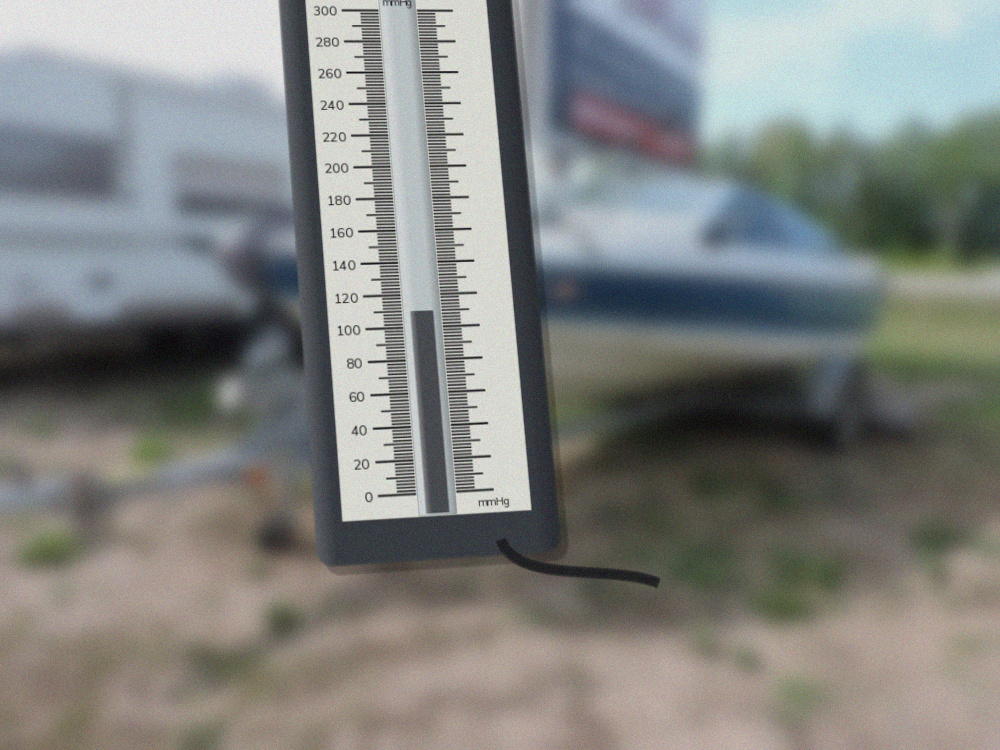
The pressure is 110mmHg
